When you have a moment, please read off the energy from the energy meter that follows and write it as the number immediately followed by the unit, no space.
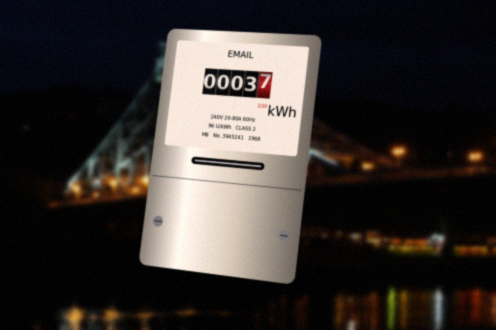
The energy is 3.7kWh
